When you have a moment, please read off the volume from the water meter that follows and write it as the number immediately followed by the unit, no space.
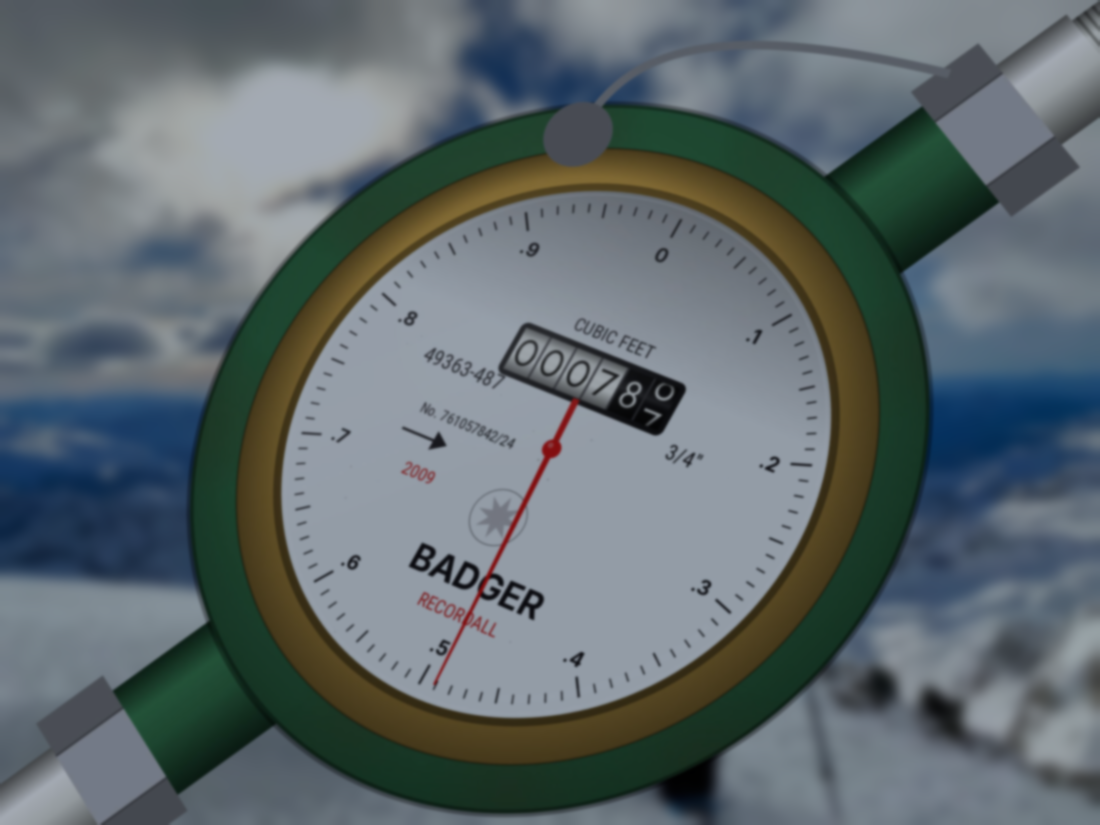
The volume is 786.49ft³
